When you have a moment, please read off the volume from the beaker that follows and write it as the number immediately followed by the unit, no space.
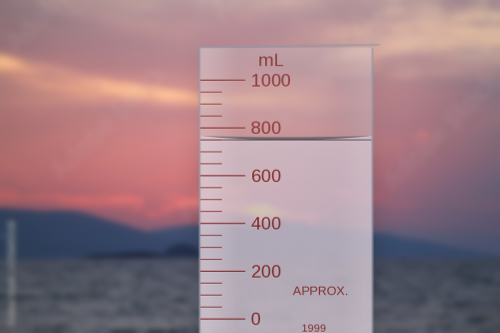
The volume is 750mL
